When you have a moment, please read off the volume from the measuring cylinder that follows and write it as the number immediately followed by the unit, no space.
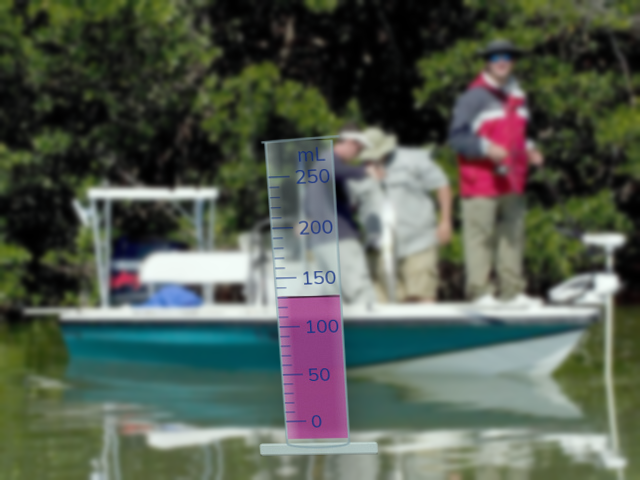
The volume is 130mL
